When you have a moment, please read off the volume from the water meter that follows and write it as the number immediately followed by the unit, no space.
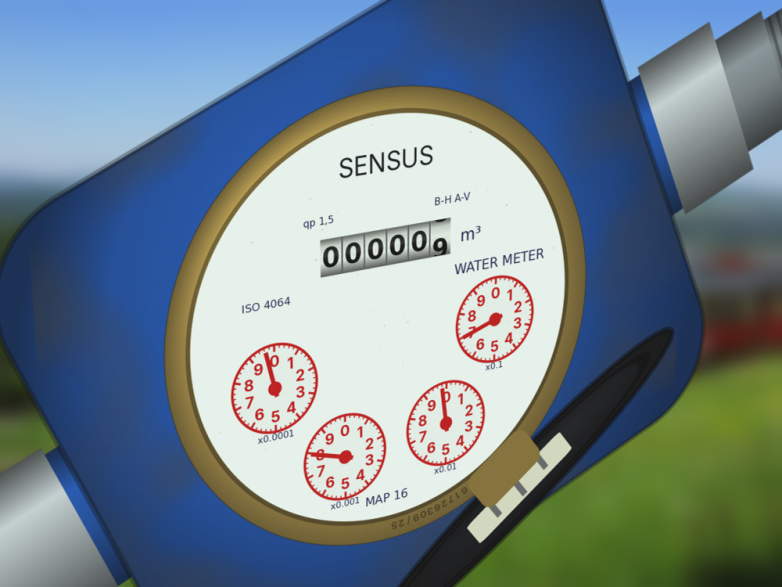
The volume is 8.6979m³
